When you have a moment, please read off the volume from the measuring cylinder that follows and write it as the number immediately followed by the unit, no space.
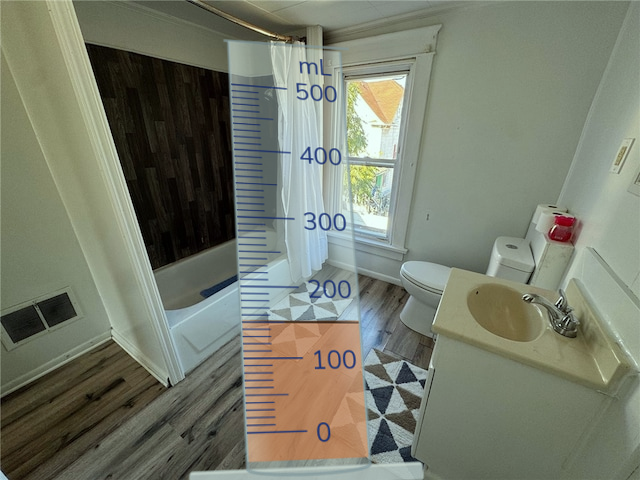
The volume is 150mL
